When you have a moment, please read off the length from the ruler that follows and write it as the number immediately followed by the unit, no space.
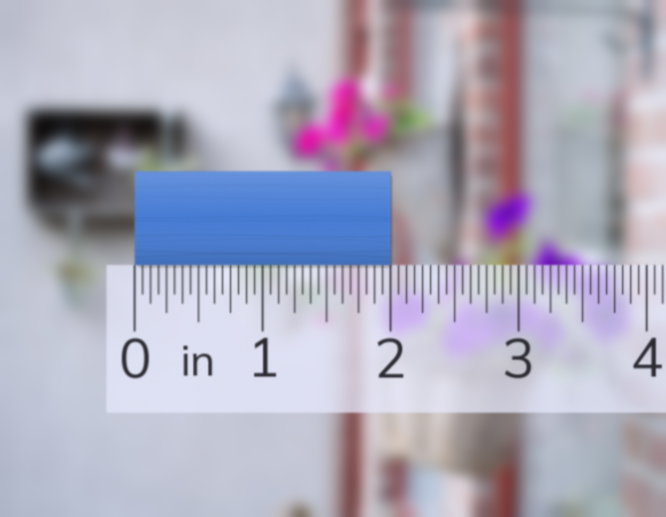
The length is 2in
